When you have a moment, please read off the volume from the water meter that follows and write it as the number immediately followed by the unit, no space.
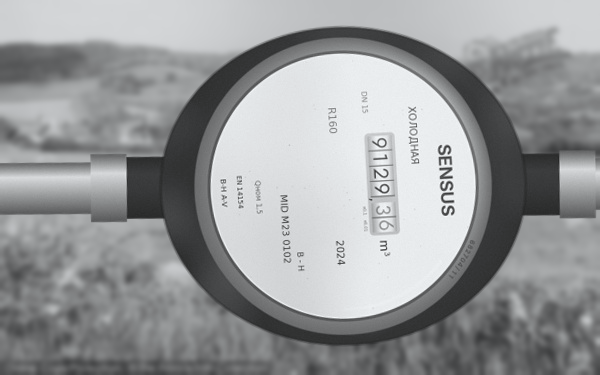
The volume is 9129.36m³
